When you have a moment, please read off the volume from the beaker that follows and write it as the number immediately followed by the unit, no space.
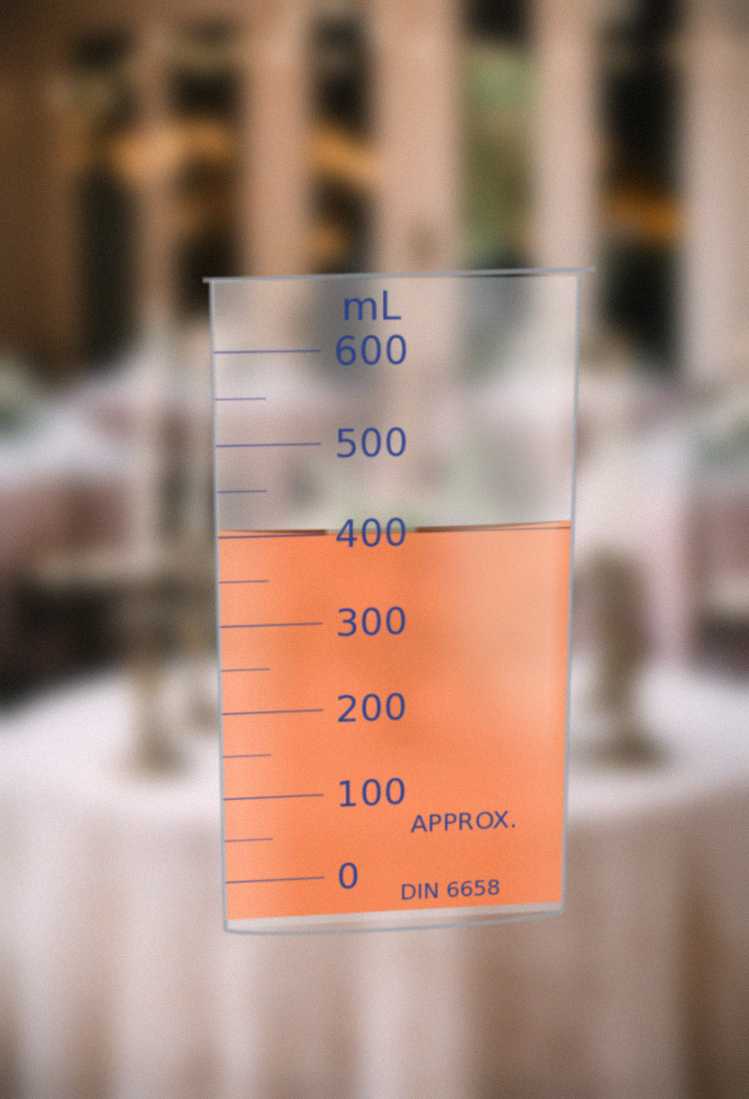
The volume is 400mL
